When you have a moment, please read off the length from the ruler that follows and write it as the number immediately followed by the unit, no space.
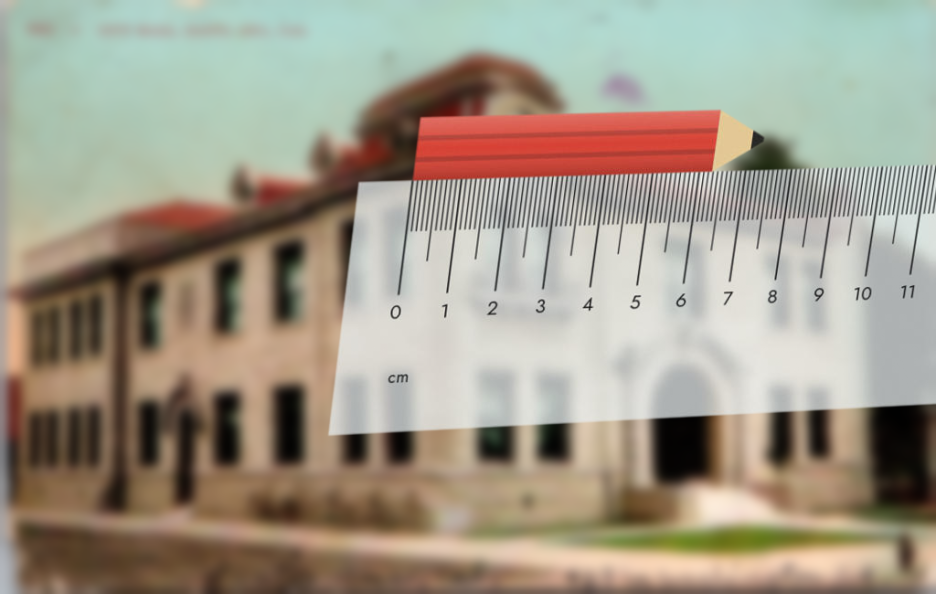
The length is 7.3cm
